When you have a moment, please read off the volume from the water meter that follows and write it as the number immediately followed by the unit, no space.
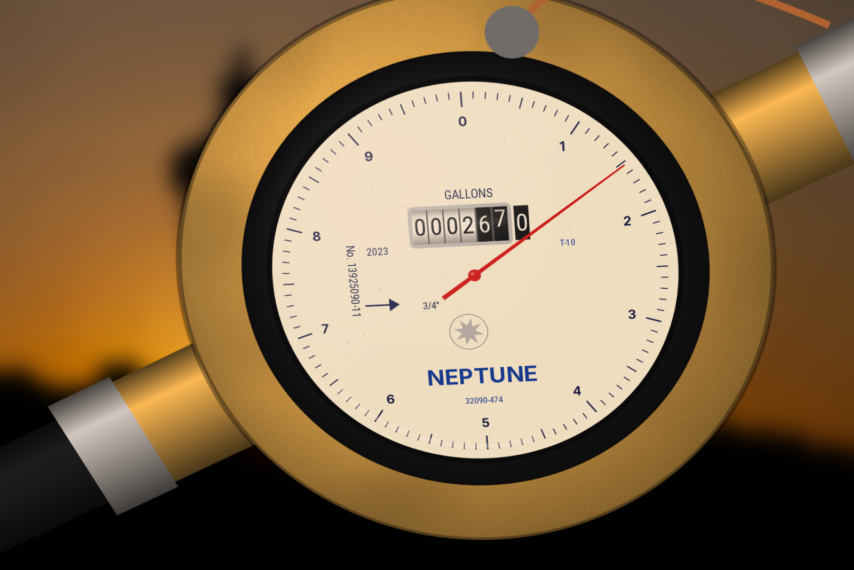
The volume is 2671.5gal
